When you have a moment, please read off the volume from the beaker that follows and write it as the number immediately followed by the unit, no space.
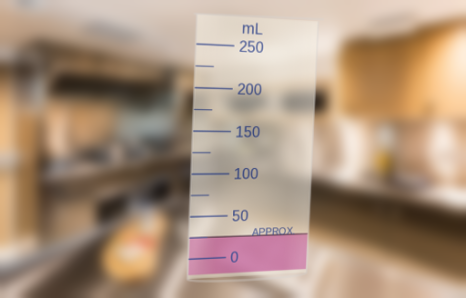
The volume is 25mL
